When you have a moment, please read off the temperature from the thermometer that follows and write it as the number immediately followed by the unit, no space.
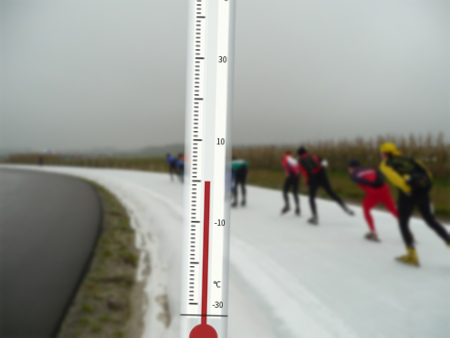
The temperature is 0°C
